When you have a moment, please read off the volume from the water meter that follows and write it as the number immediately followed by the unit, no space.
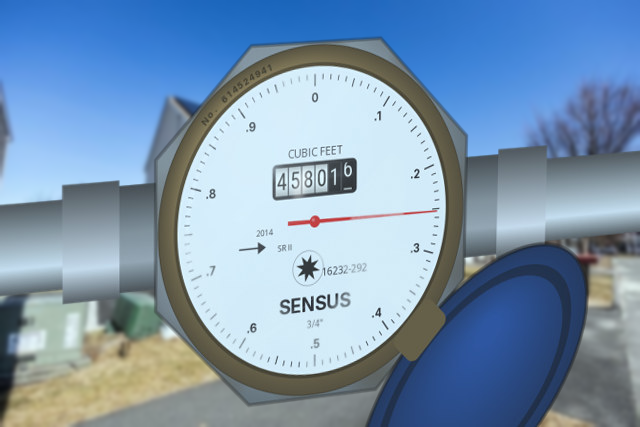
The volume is 458016.25ft³
